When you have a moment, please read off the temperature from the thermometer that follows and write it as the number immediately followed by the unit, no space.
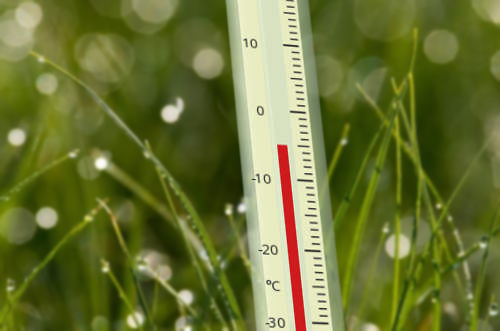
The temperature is -5°C
